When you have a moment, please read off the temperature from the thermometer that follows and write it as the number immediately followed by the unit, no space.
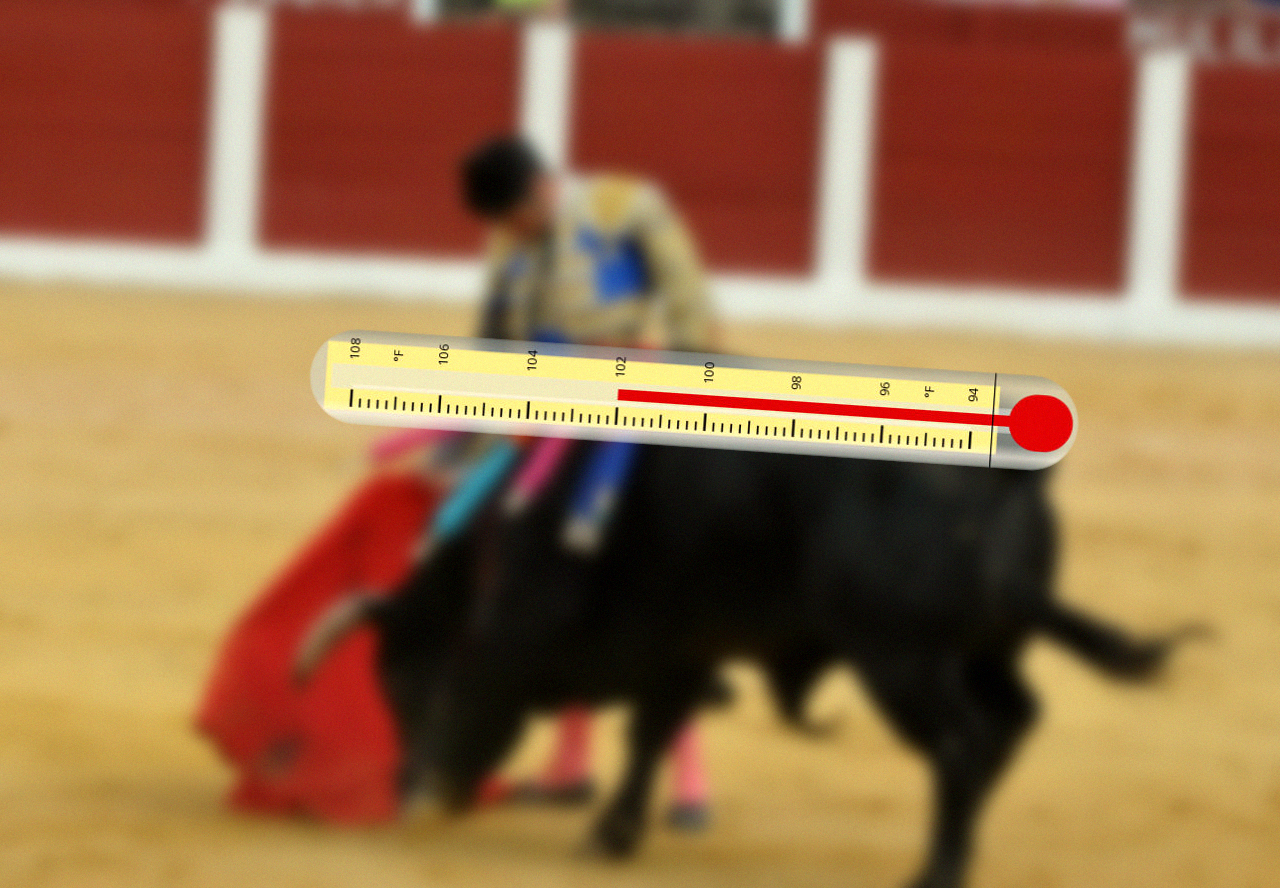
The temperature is 102°F
